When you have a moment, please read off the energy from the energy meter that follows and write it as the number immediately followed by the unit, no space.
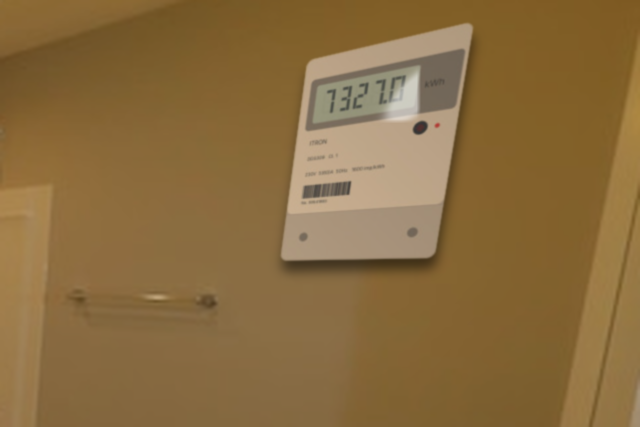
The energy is 7327.0kWh
